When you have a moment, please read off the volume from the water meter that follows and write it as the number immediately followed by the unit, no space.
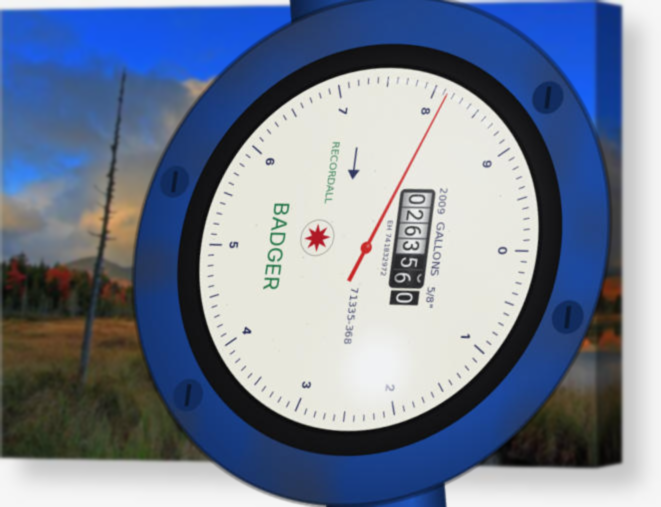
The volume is 263558.1gal
